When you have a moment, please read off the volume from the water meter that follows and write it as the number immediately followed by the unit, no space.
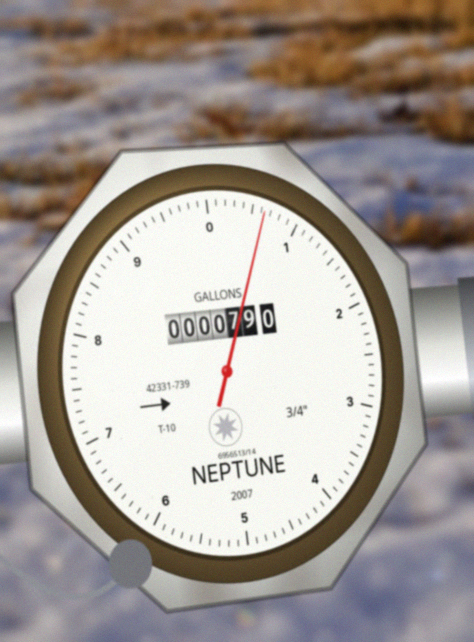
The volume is 790.6gal
